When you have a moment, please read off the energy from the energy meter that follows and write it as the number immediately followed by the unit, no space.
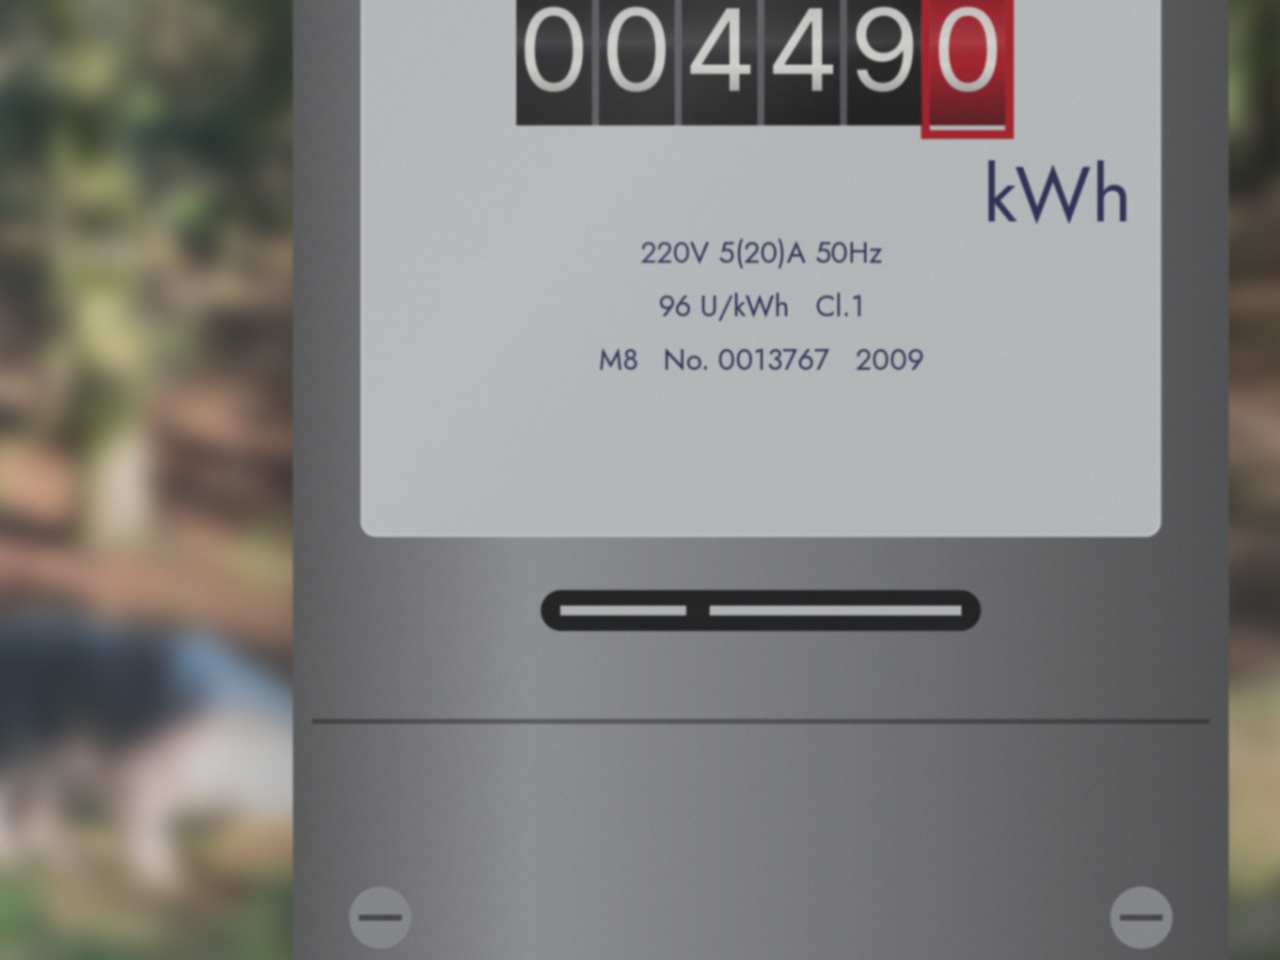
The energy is 449.0kWh
